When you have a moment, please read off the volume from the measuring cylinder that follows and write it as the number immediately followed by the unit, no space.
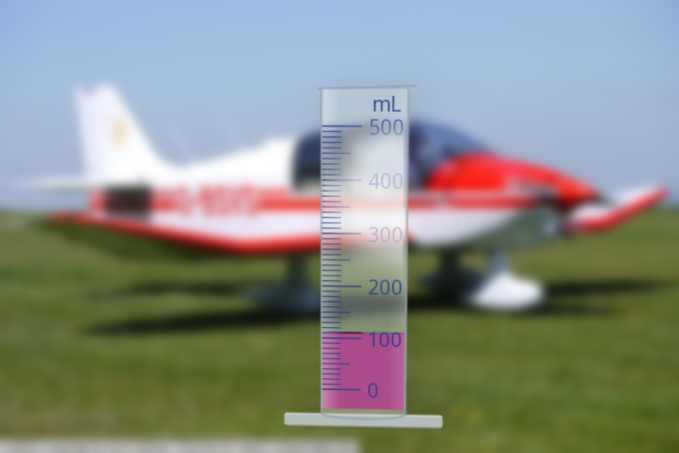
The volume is 110mL
